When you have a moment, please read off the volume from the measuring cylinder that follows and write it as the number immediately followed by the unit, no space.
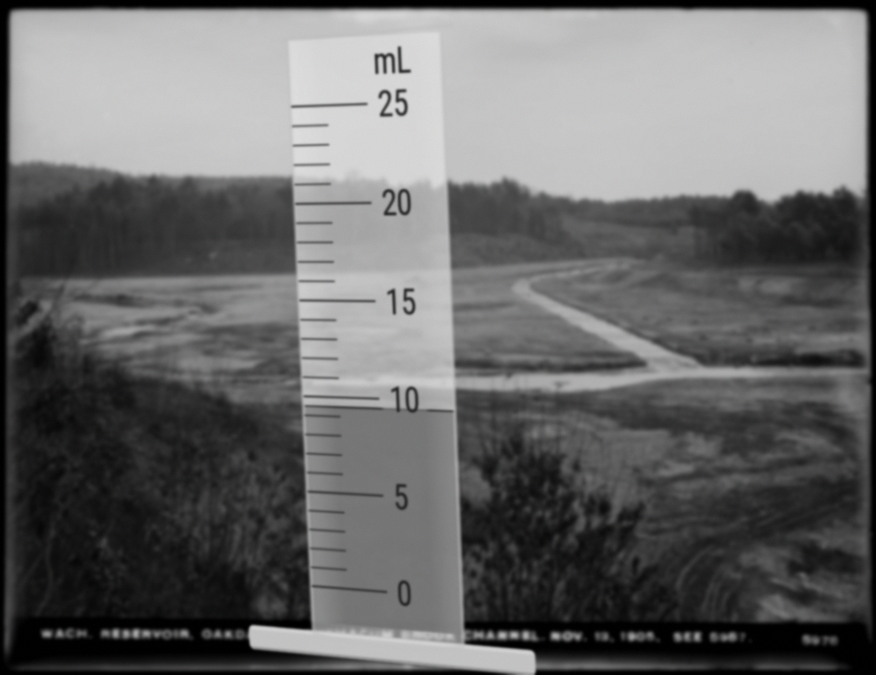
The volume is 9.5mL
